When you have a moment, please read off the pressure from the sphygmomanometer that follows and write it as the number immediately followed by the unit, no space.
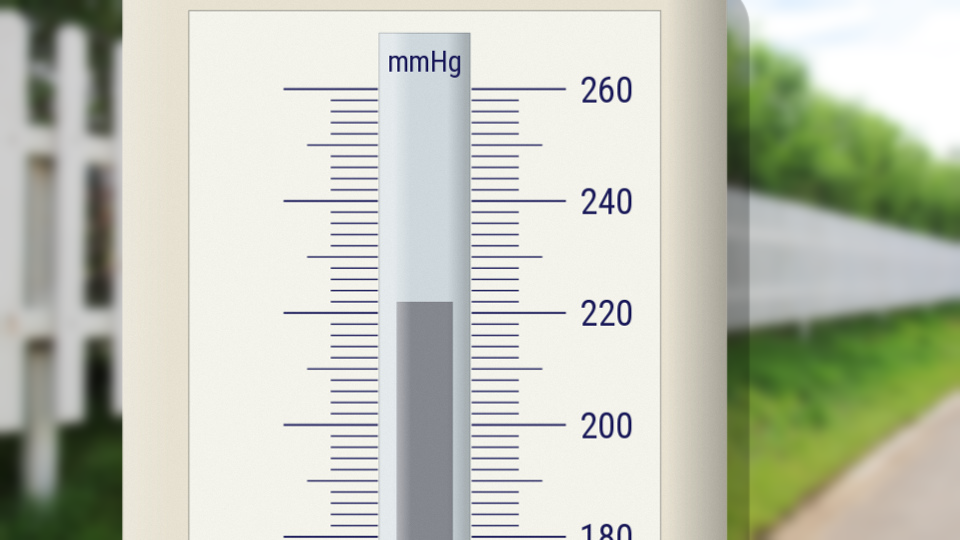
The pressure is 222mmHg
